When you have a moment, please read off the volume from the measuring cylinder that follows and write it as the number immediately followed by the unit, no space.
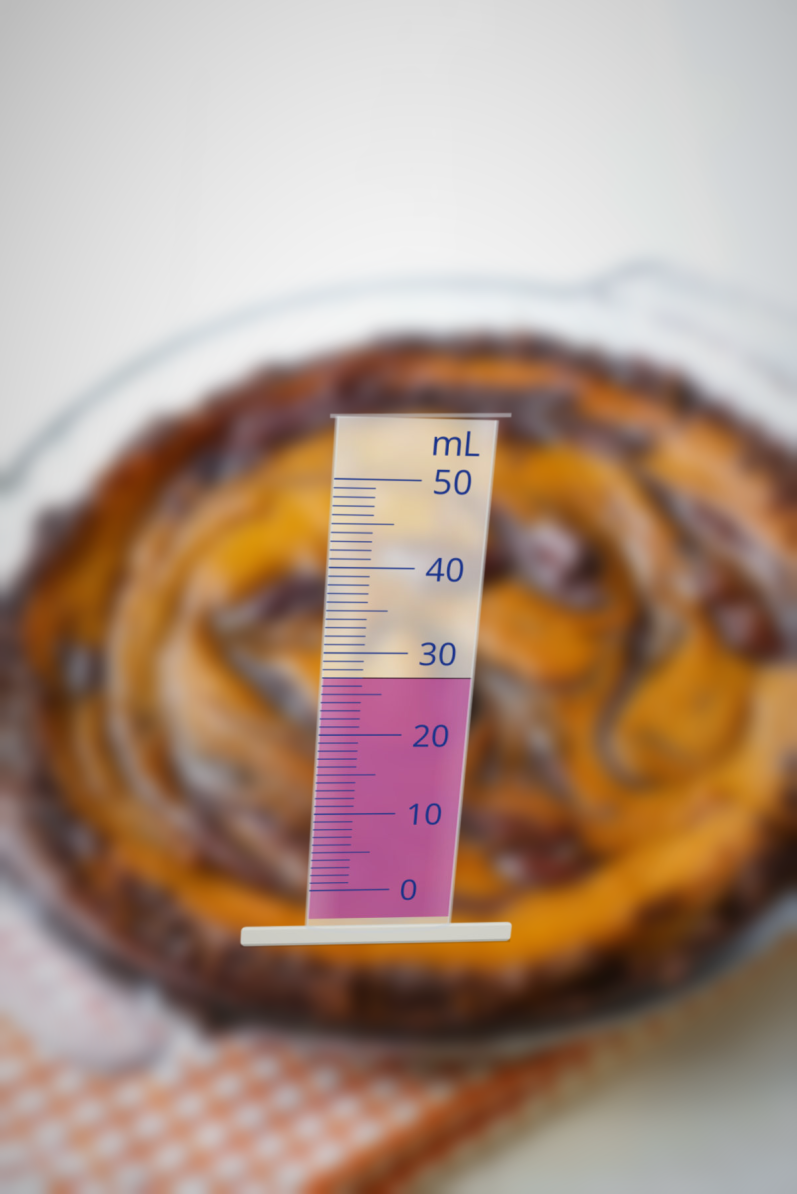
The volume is 27mL
